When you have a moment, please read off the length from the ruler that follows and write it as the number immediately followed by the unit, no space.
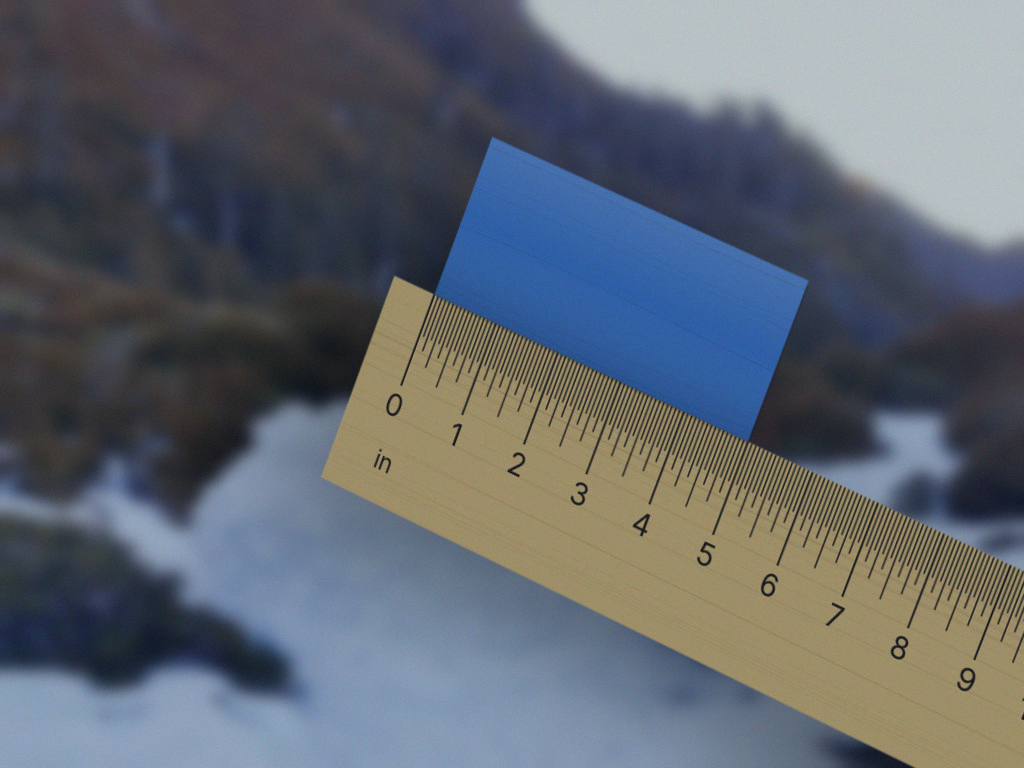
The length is 5in
